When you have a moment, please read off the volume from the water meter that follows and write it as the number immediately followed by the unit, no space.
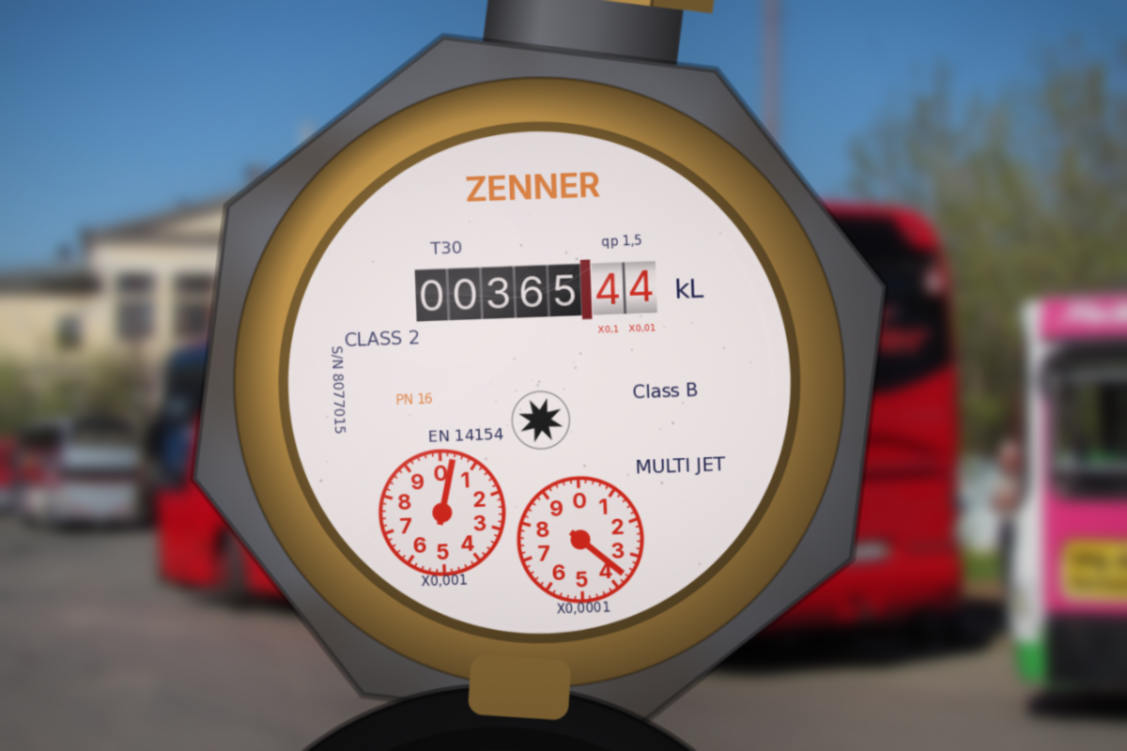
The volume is 365.4403kL
